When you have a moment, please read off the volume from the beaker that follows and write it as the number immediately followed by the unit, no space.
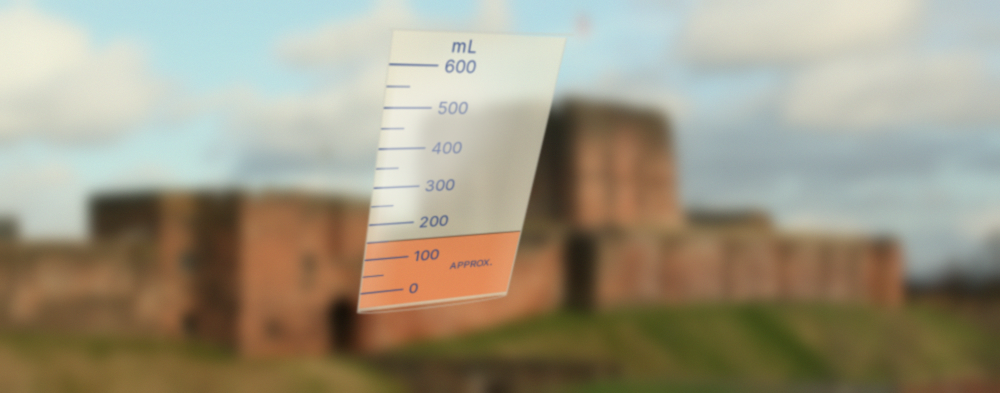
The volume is 150mL
